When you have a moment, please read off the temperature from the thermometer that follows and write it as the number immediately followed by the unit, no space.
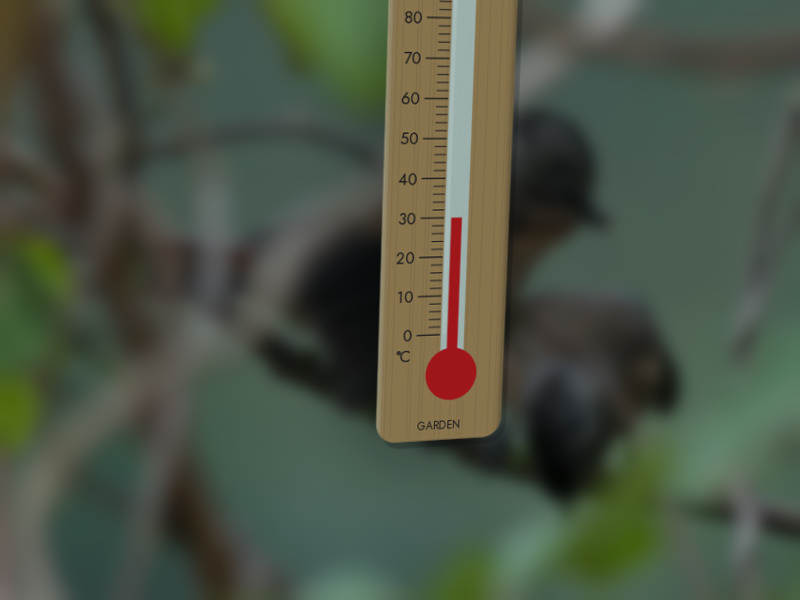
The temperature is 30°C
